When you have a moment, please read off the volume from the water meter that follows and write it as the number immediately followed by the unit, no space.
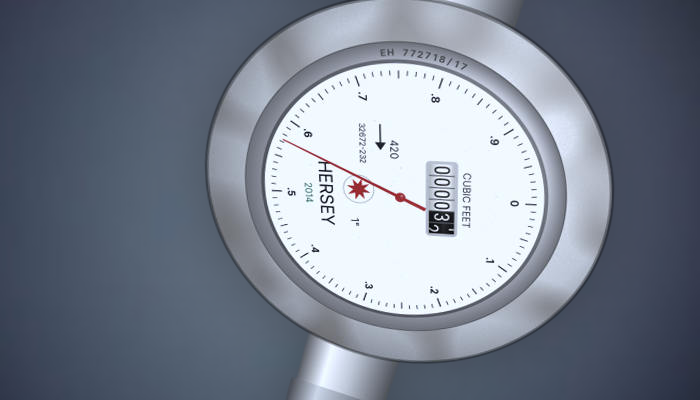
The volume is 31.57ft³
